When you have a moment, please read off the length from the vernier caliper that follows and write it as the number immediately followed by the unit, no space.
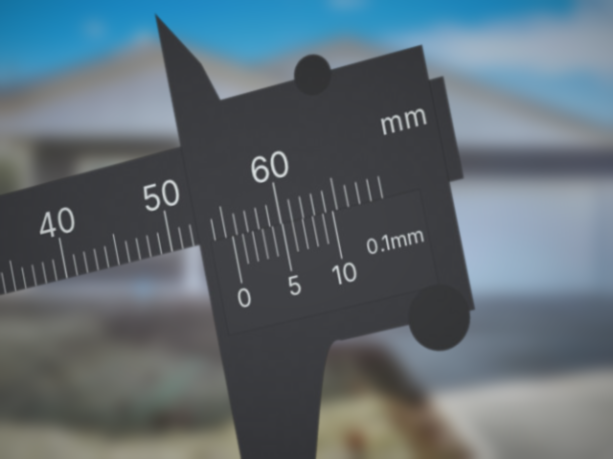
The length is 55.6mm
